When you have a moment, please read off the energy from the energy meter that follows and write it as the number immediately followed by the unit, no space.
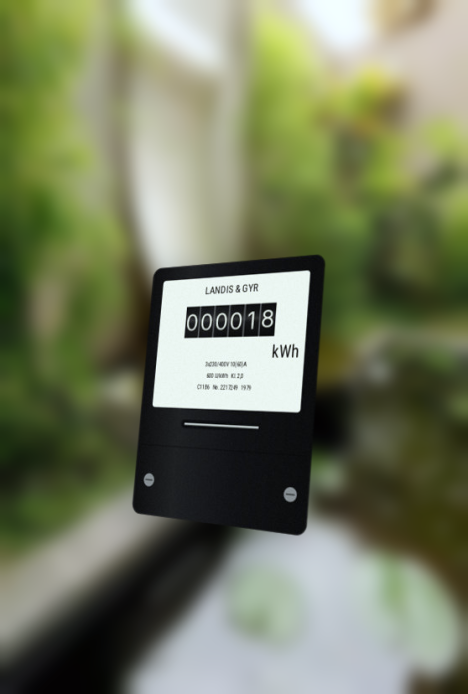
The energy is 18kWh
